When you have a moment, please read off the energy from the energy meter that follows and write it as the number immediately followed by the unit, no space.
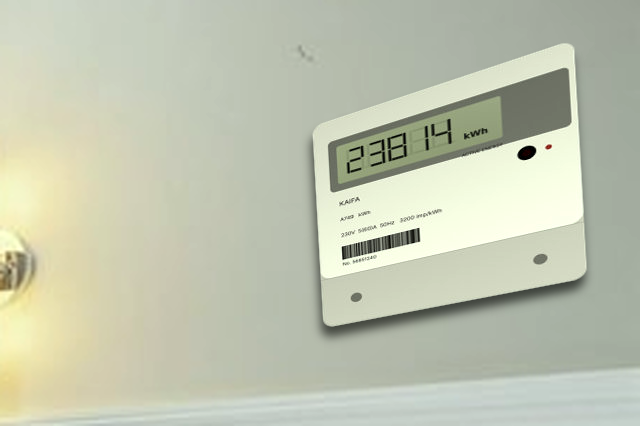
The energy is 23814kWh
